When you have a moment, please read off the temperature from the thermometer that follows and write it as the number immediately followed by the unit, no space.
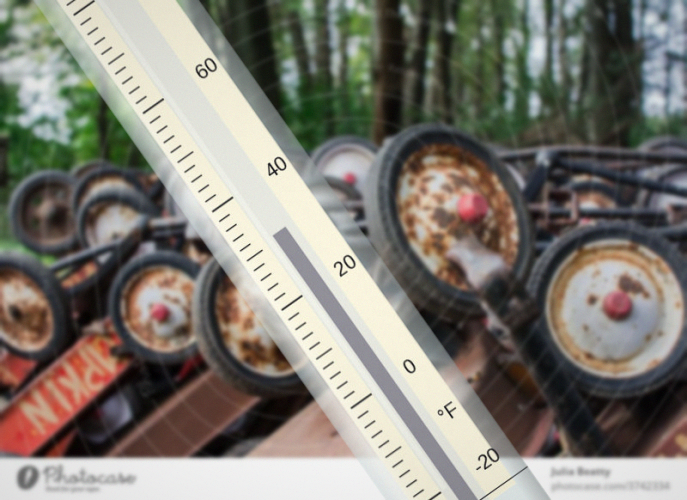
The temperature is 31°F
